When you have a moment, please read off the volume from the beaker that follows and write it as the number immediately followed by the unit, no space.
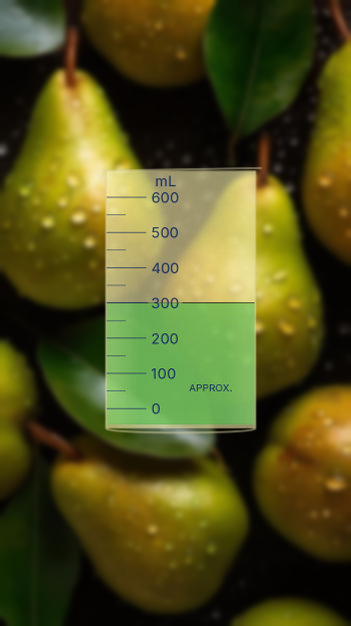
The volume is 300mL
